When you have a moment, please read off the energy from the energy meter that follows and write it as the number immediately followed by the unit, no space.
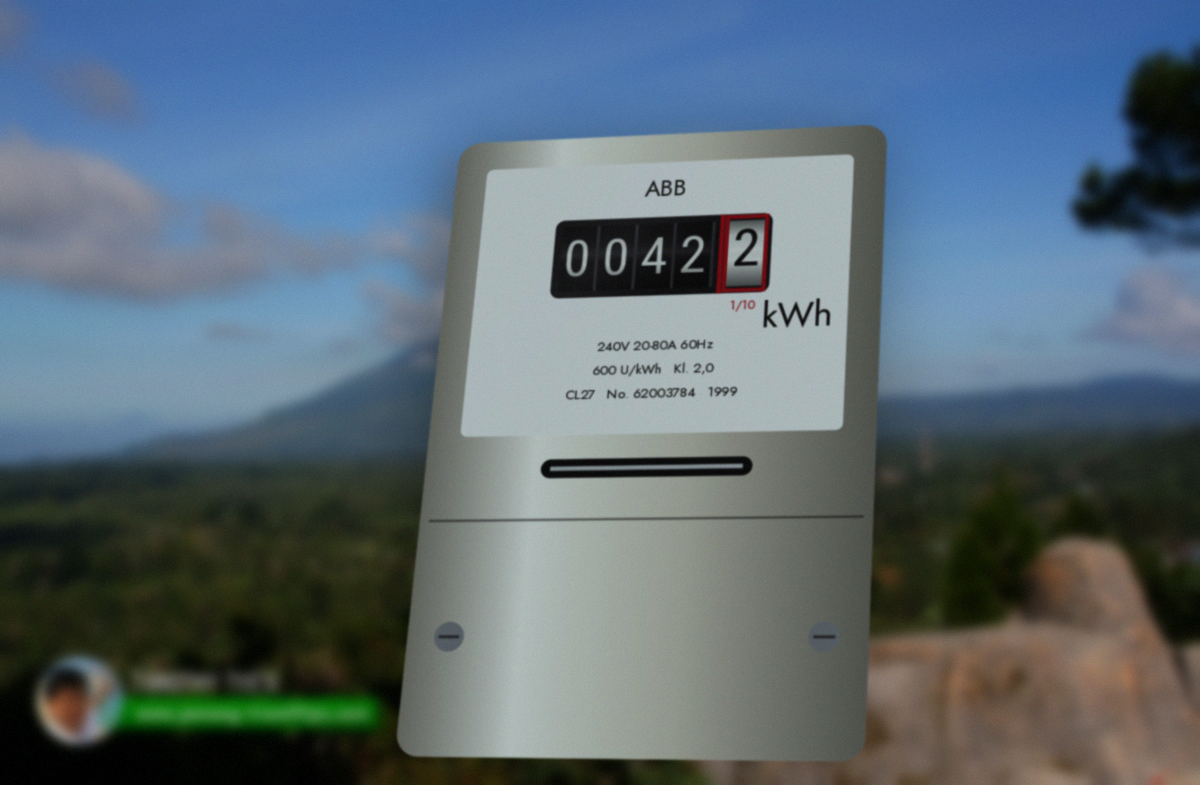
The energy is 42.2kWh
